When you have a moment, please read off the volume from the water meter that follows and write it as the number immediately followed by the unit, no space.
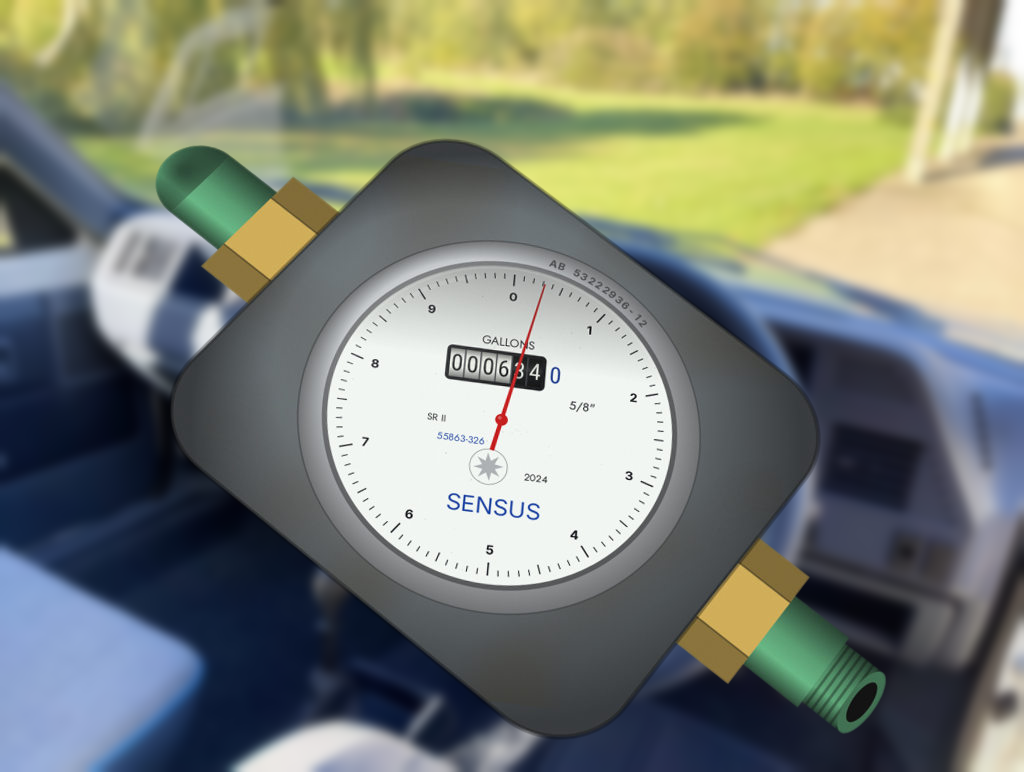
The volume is 6340.3gal
